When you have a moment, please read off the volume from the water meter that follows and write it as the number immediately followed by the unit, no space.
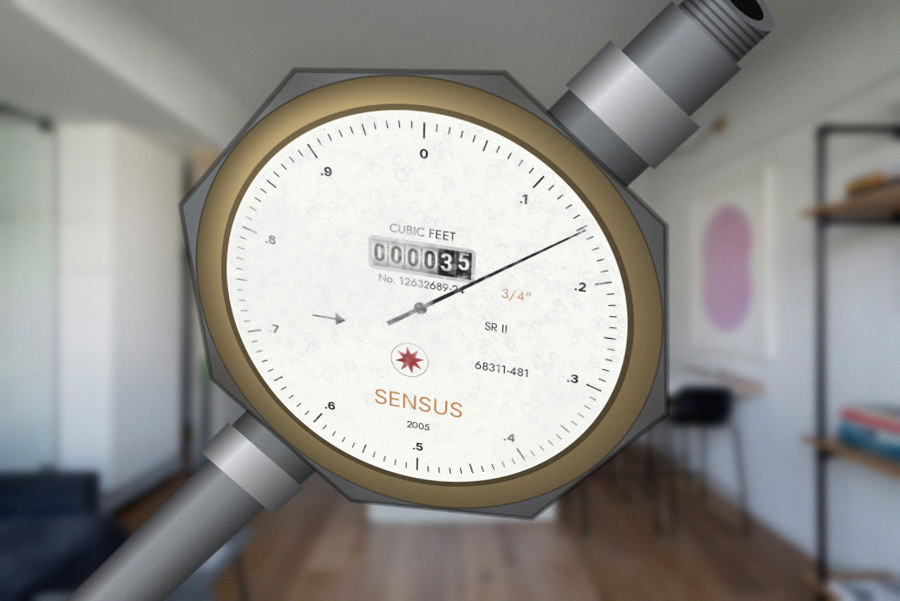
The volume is 35.15ft³
